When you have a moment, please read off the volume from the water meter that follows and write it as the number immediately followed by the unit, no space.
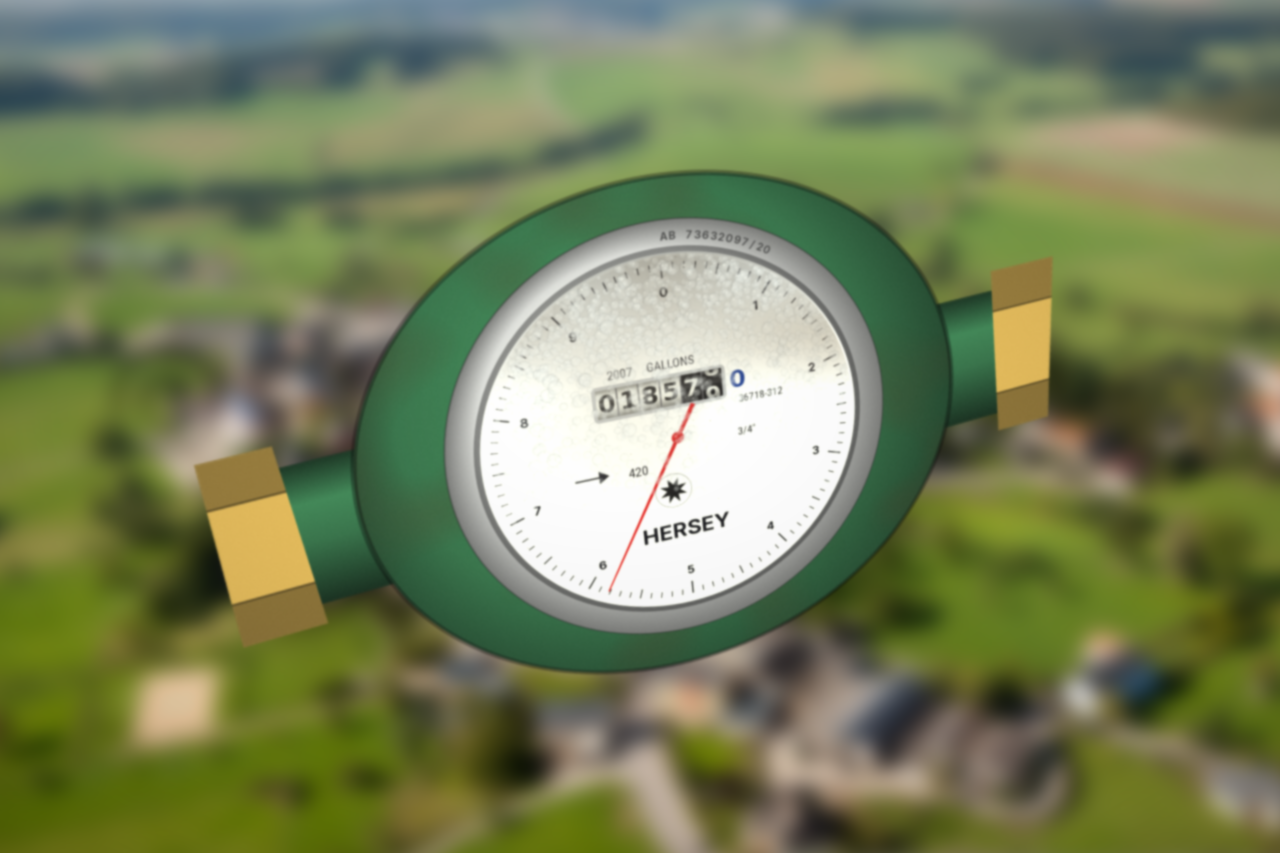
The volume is 185785.8gal
